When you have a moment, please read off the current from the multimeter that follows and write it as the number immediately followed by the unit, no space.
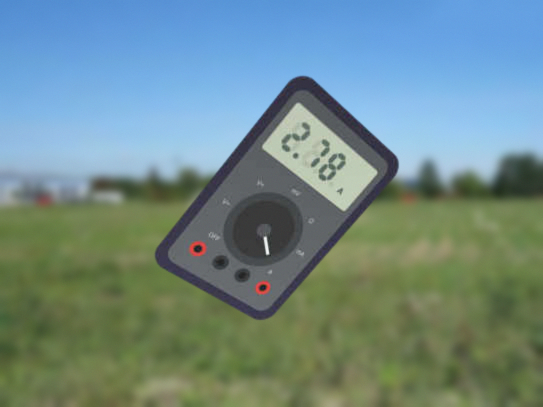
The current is 2.78A
